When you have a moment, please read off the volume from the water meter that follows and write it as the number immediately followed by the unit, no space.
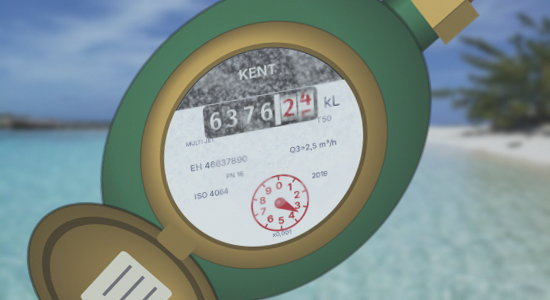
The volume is 6376.243kL
